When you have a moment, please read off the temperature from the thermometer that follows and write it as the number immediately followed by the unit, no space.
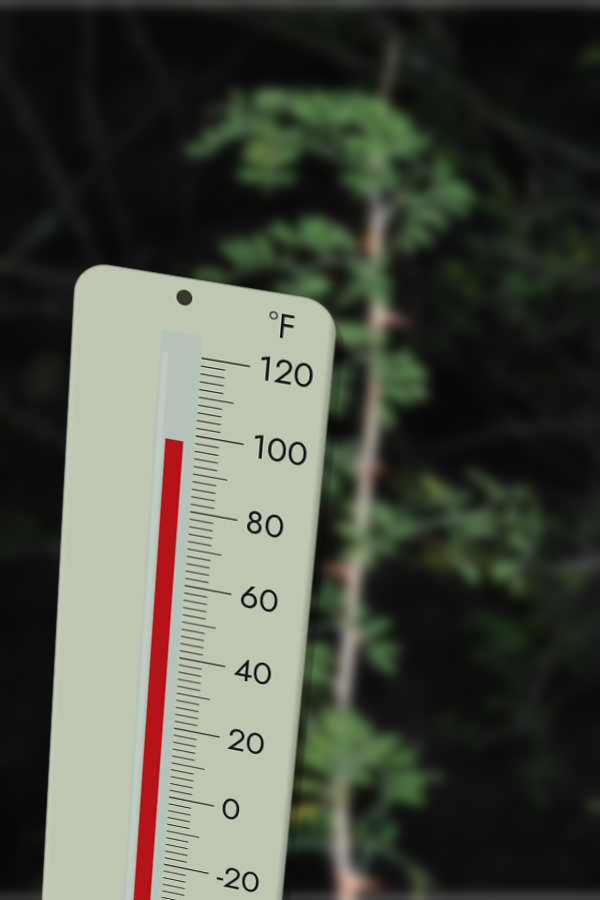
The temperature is 98°F
